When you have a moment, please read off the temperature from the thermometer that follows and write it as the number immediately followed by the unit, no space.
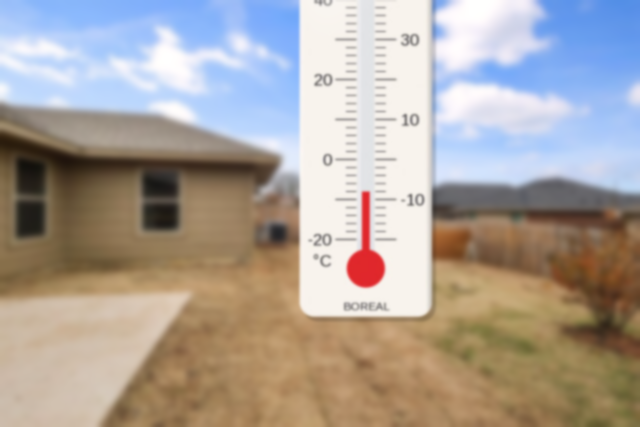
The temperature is -8°C
